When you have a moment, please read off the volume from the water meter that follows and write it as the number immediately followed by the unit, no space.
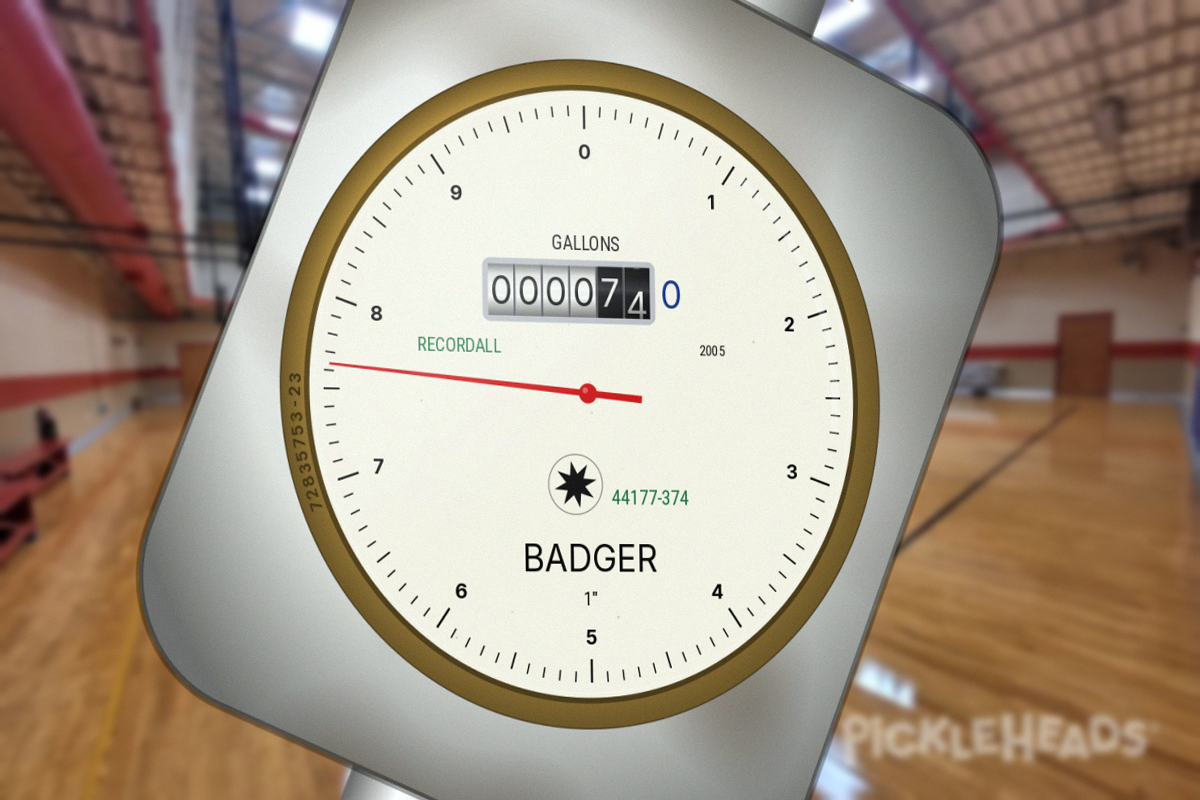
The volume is 737.6gal
